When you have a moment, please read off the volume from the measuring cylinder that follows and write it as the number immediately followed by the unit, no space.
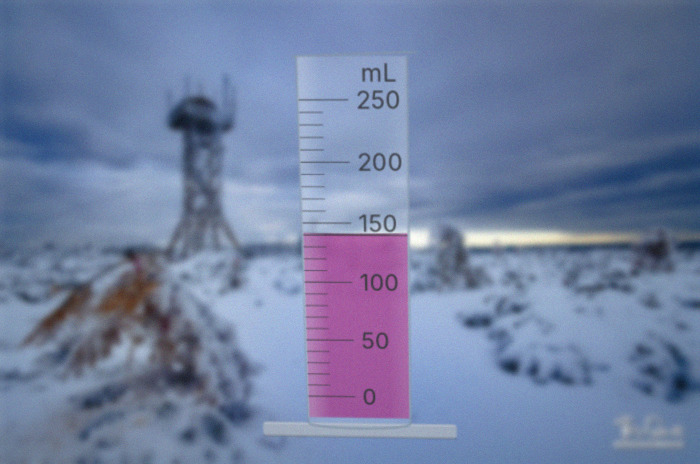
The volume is 140mL
